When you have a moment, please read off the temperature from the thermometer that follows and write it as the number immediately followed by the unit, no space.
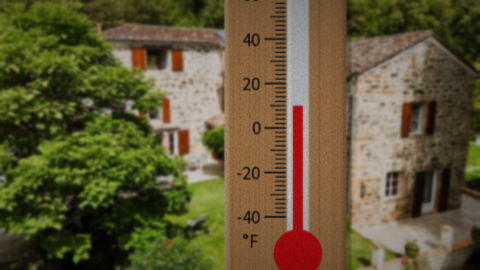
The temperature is 10°F
